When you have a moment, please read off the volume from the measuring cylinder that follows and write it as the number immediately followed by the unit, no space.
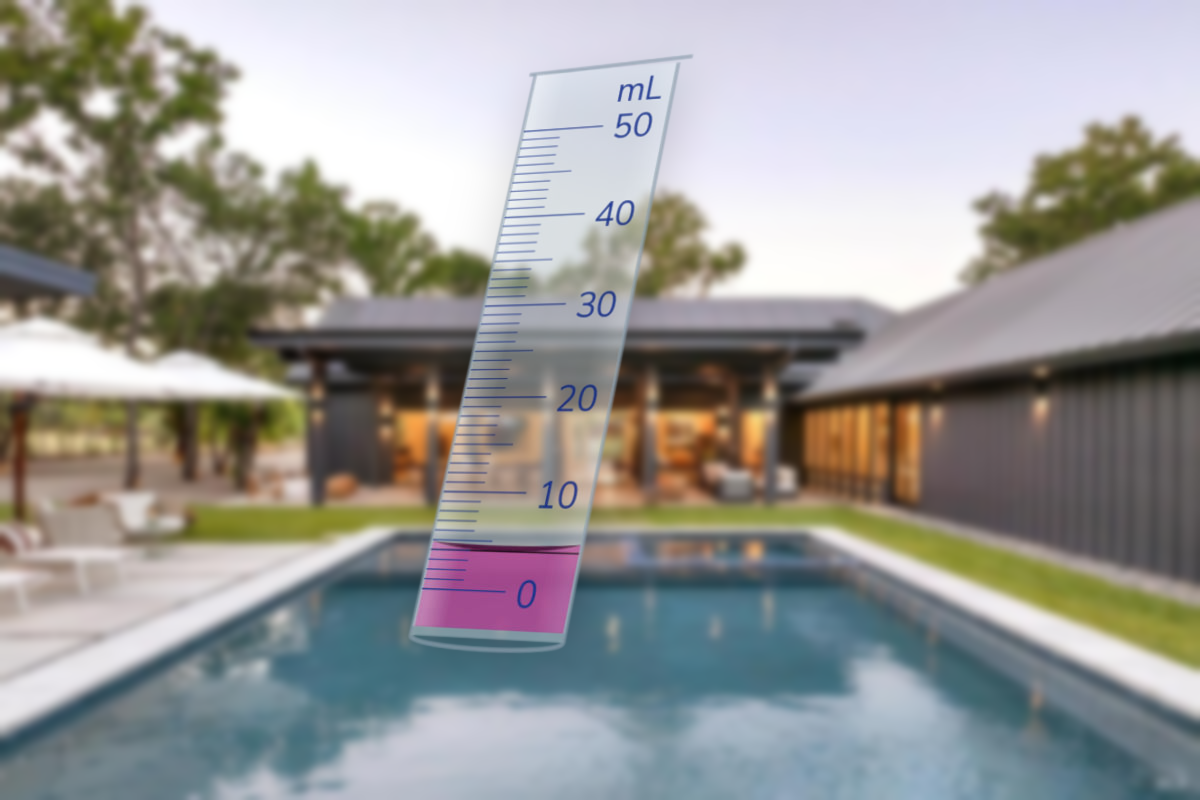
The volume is 4mL
